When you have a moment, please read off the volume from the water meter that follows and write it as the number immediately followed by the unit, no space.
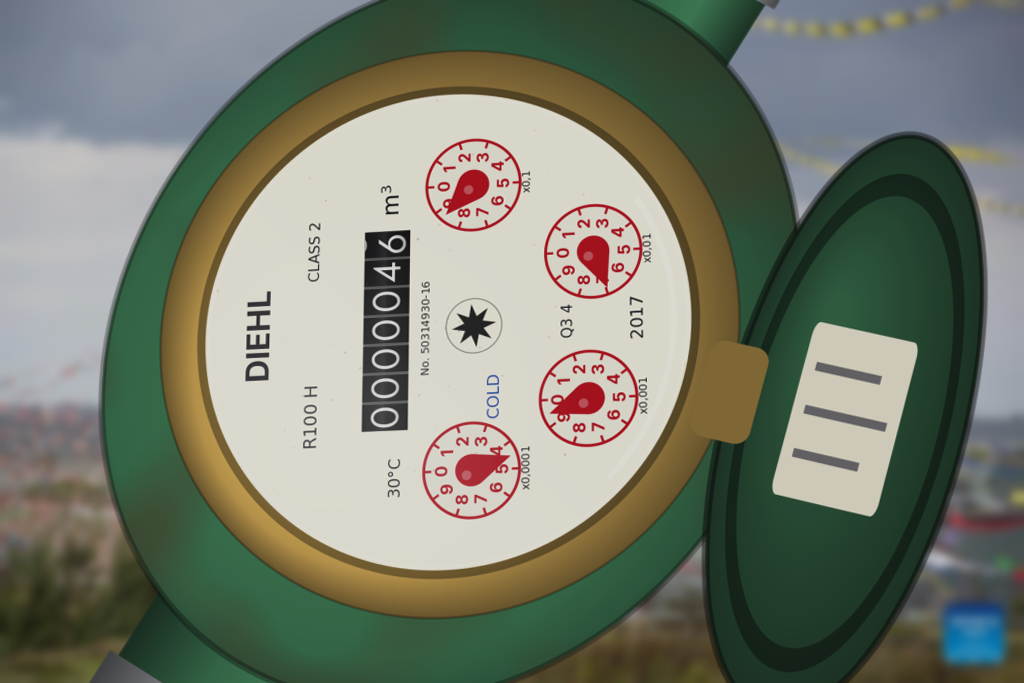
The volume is 45.8694m³
